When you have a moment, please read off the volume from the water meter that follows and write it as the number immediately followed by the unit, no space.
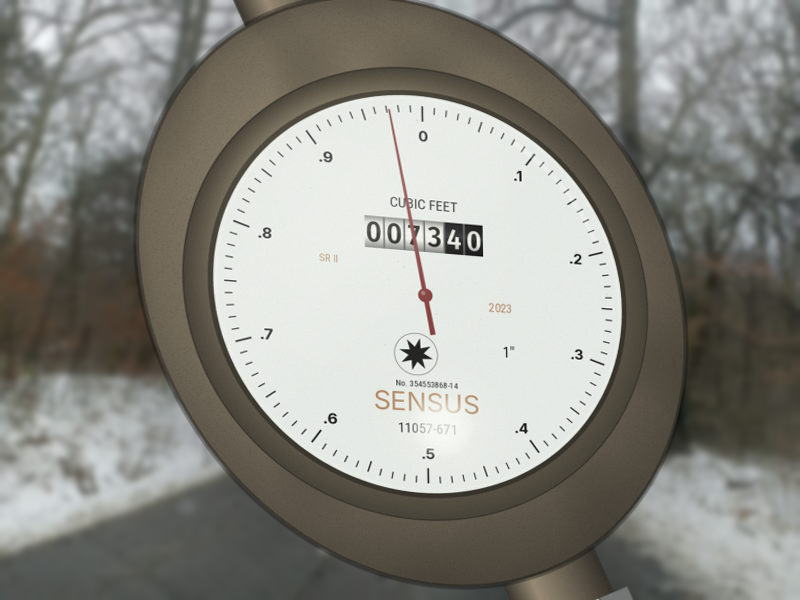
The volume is 7339.97ft³
